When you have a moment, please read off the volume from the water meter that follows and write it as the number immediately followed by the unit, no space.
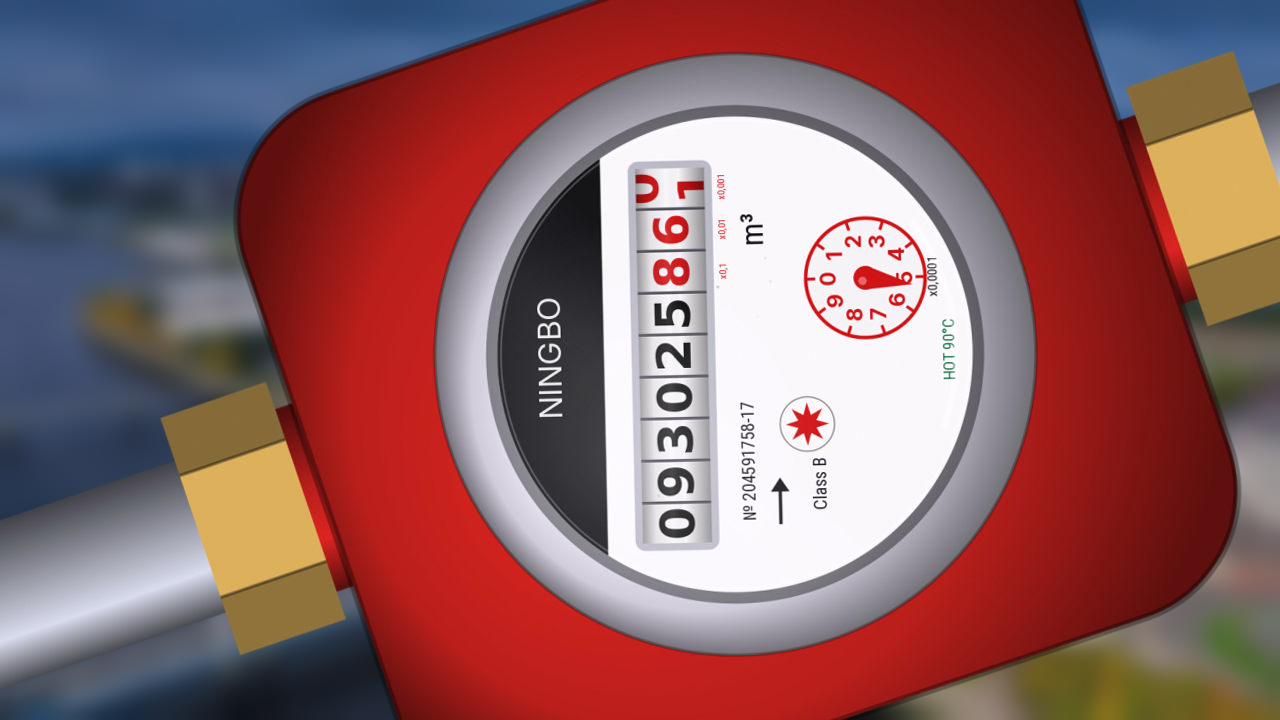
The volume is 93025.8605m³
